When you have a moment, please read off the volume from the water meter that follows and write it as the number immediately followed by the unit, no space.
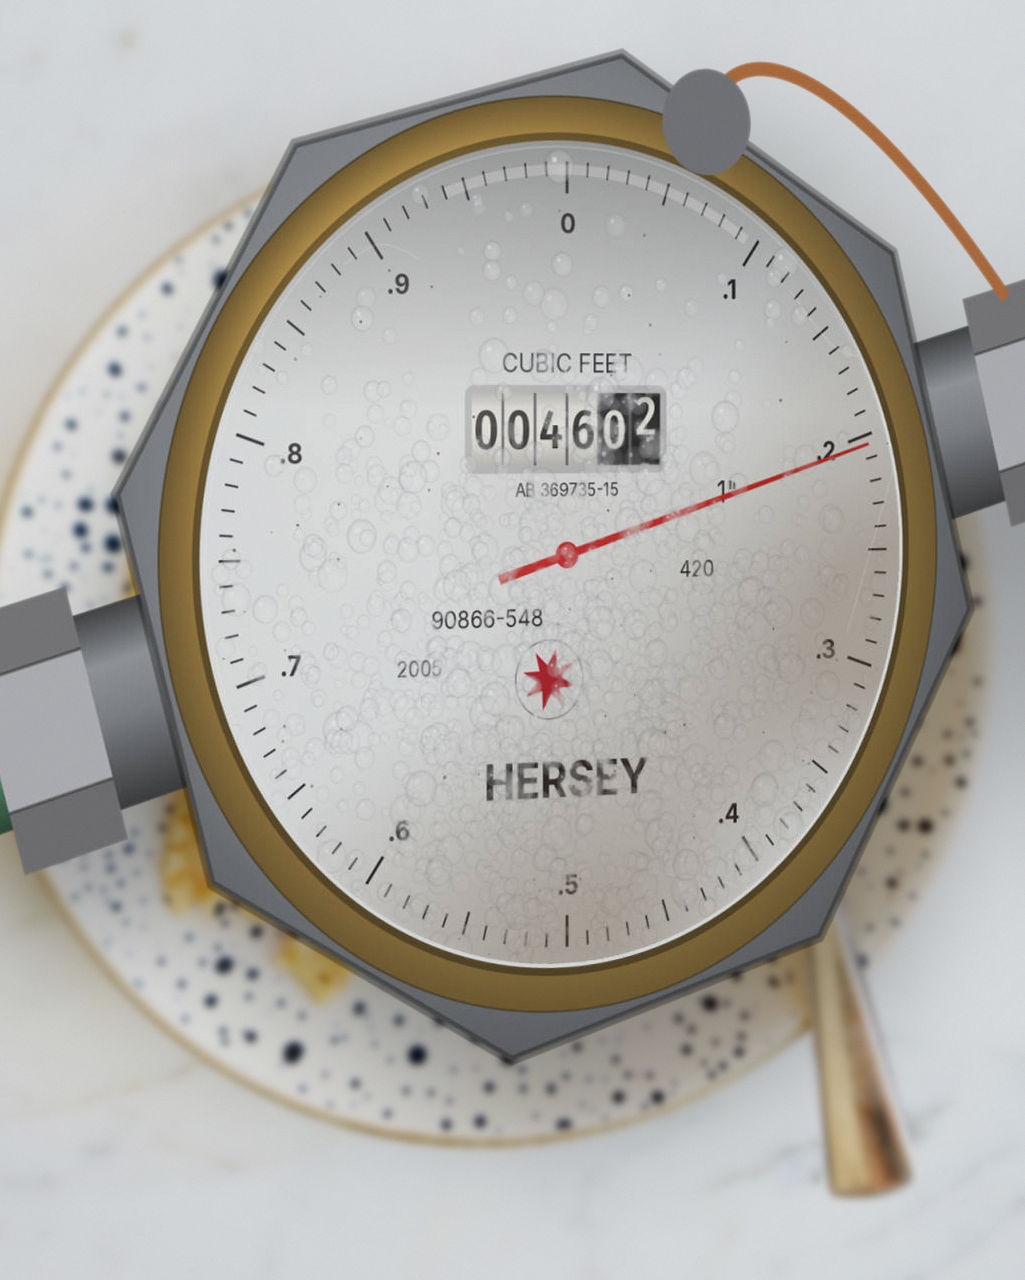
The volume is 4602.20ft³
